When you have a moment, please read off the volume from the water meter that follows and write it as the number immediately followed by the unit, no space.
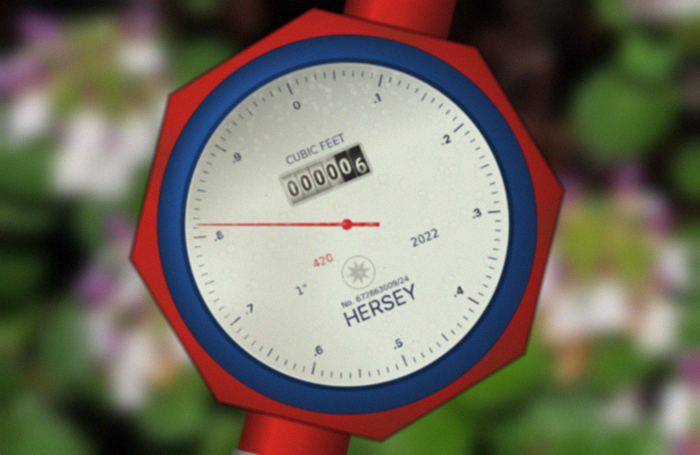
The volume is 5.81ft³
